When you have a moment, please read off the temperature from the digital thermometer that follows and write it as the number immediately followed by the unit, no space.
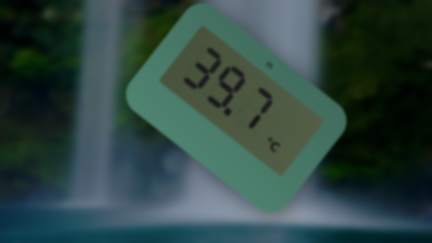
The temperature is 39.7°C
